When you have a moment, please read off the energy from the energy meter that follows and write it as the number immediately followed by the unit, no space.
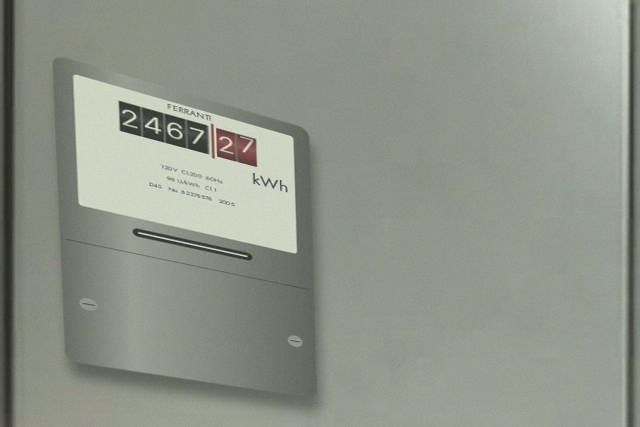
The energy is 2467.27kWh
